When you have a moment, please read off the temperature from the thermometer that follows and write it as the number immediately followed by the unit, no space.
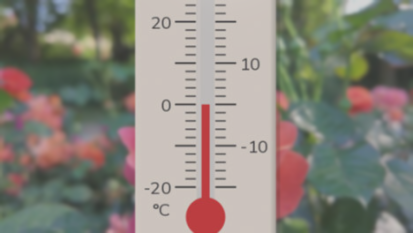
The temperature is 0°C
